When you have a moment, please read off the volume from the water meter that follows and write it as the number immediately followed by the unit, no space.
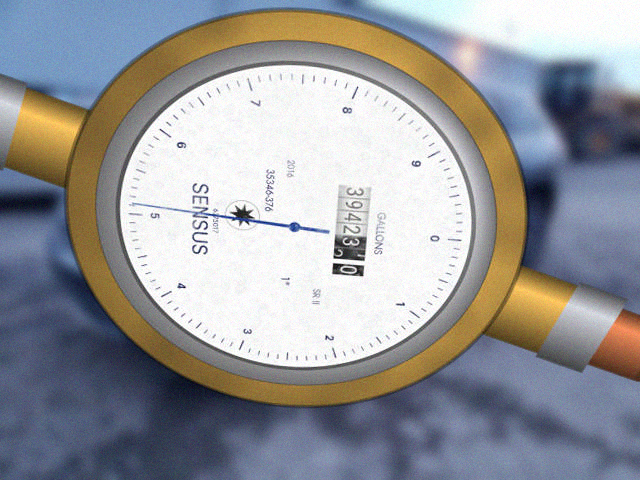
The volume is 3942315.1gal
